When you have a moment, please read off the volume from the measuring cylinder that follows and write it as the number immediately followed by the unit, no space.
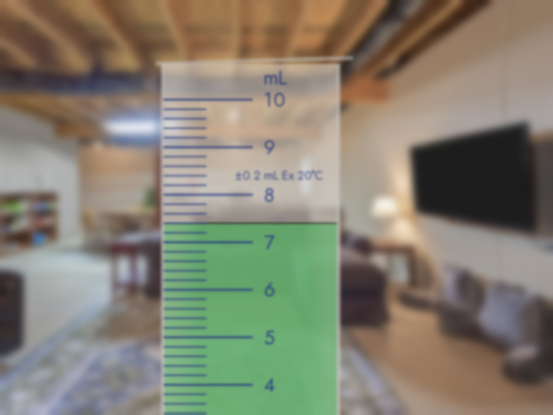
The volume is 7.4mL
